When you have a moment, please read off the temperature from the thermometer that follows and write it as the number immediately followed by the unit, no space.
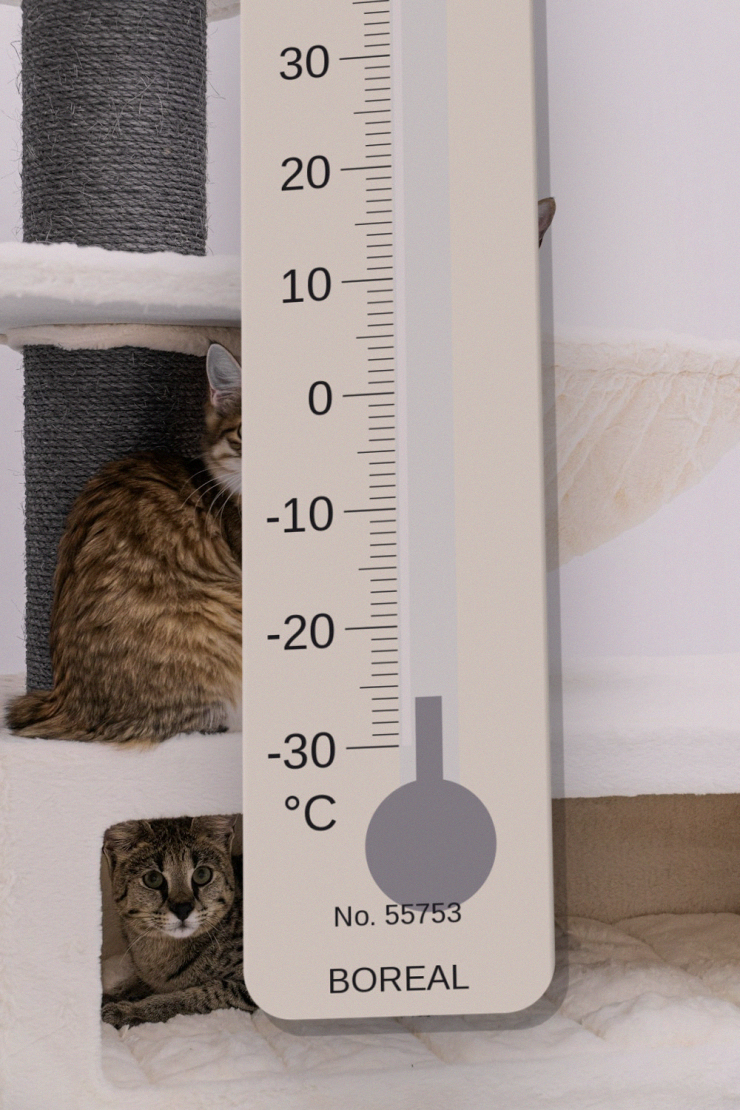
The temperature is -26°C
